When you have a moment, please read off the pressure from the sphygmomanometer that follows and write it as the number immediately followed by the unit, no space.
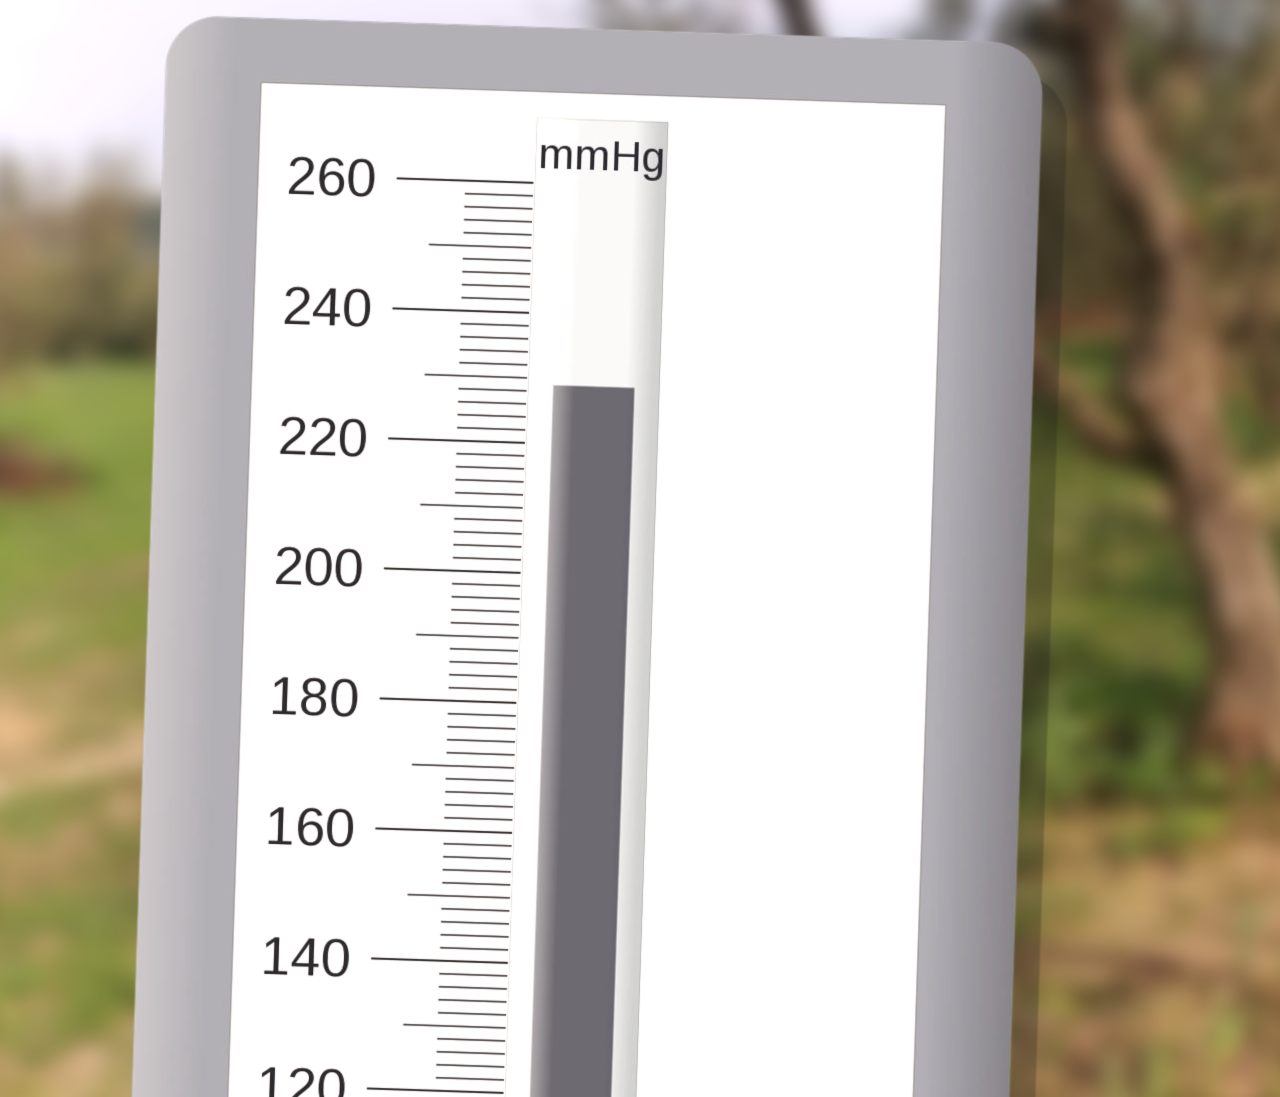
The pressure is 229mmHg
